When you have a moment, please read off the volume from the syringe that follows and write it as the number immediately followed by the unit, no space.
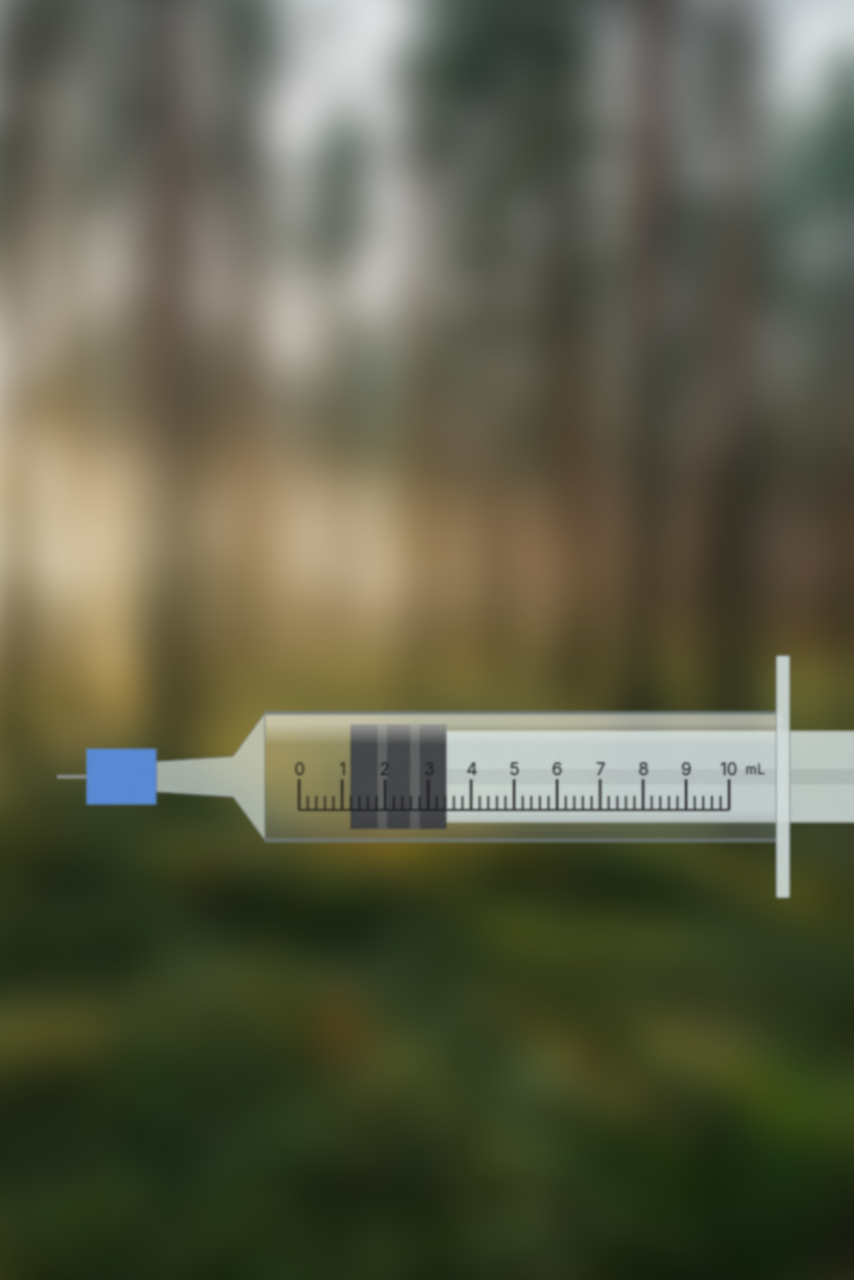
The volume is 1.2mL
